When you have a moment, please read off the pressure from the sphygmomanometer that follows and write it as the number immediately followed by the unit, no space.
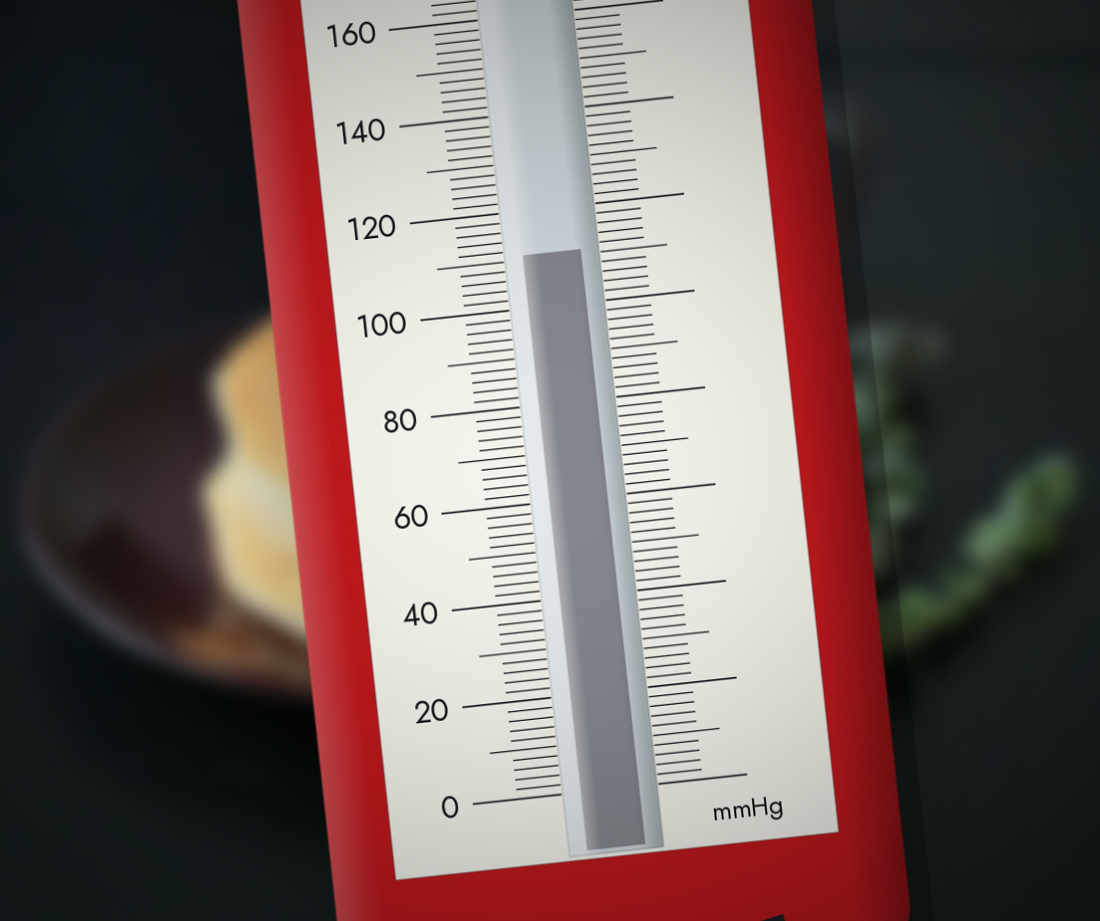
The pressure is 111mmHg
